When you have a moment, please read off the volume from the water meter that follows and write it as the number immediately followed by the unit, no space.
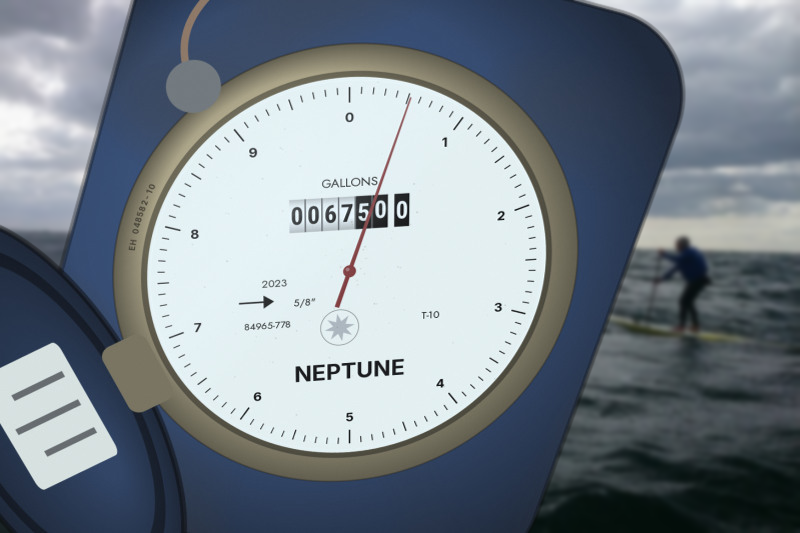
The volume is 67500.5gal
